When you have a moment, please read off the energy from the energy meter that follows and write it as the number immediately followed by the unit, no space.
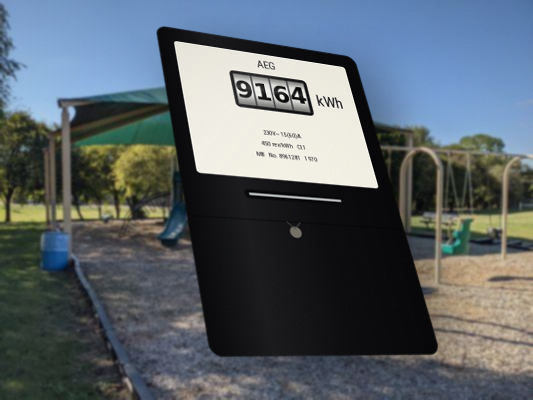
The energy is 9164kWh
